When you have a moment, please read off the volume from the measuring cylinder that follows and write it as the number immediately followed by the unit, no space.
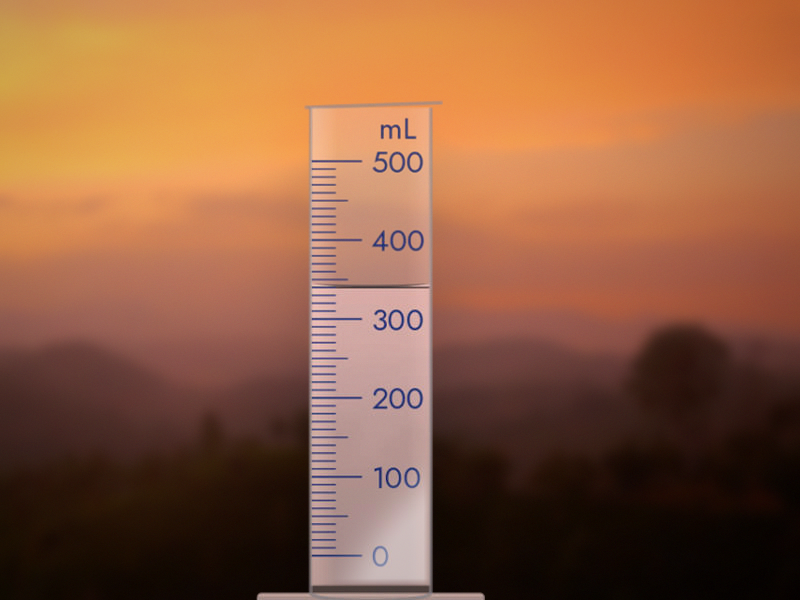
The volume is 340mL
